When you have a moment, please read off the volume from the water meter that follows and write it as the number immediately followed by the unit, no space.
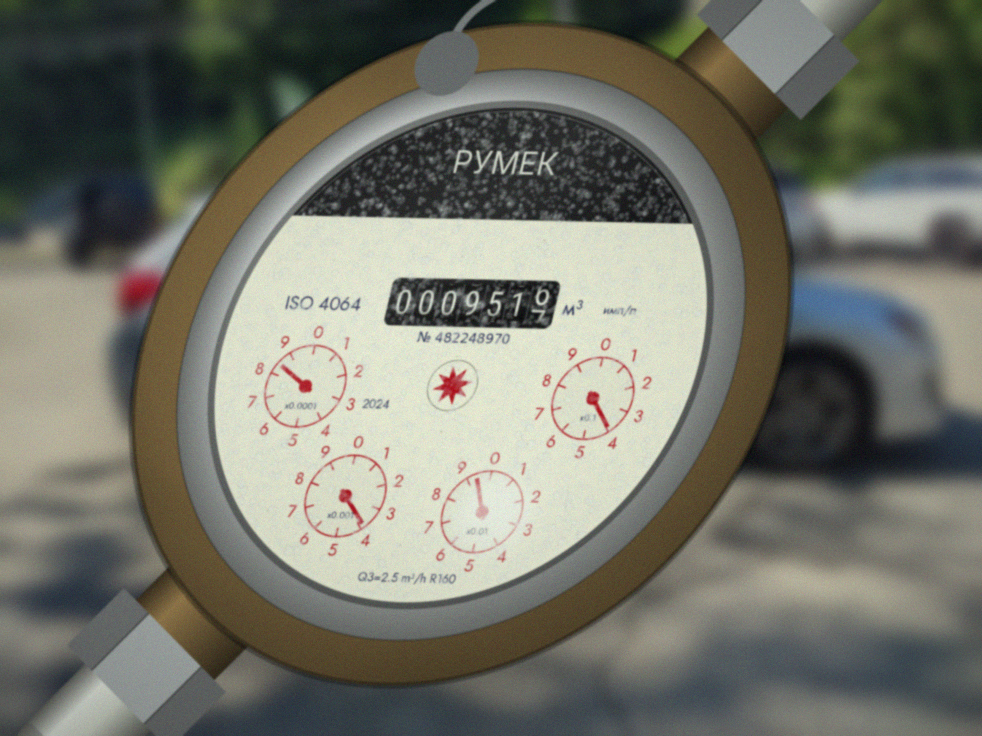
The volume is 9516.3938m³
